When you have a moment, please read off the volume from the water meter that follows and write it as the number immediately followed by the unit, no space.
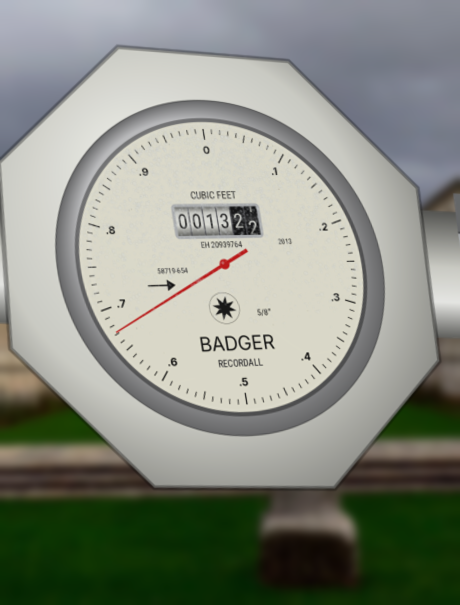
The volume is 1321.67ft³
